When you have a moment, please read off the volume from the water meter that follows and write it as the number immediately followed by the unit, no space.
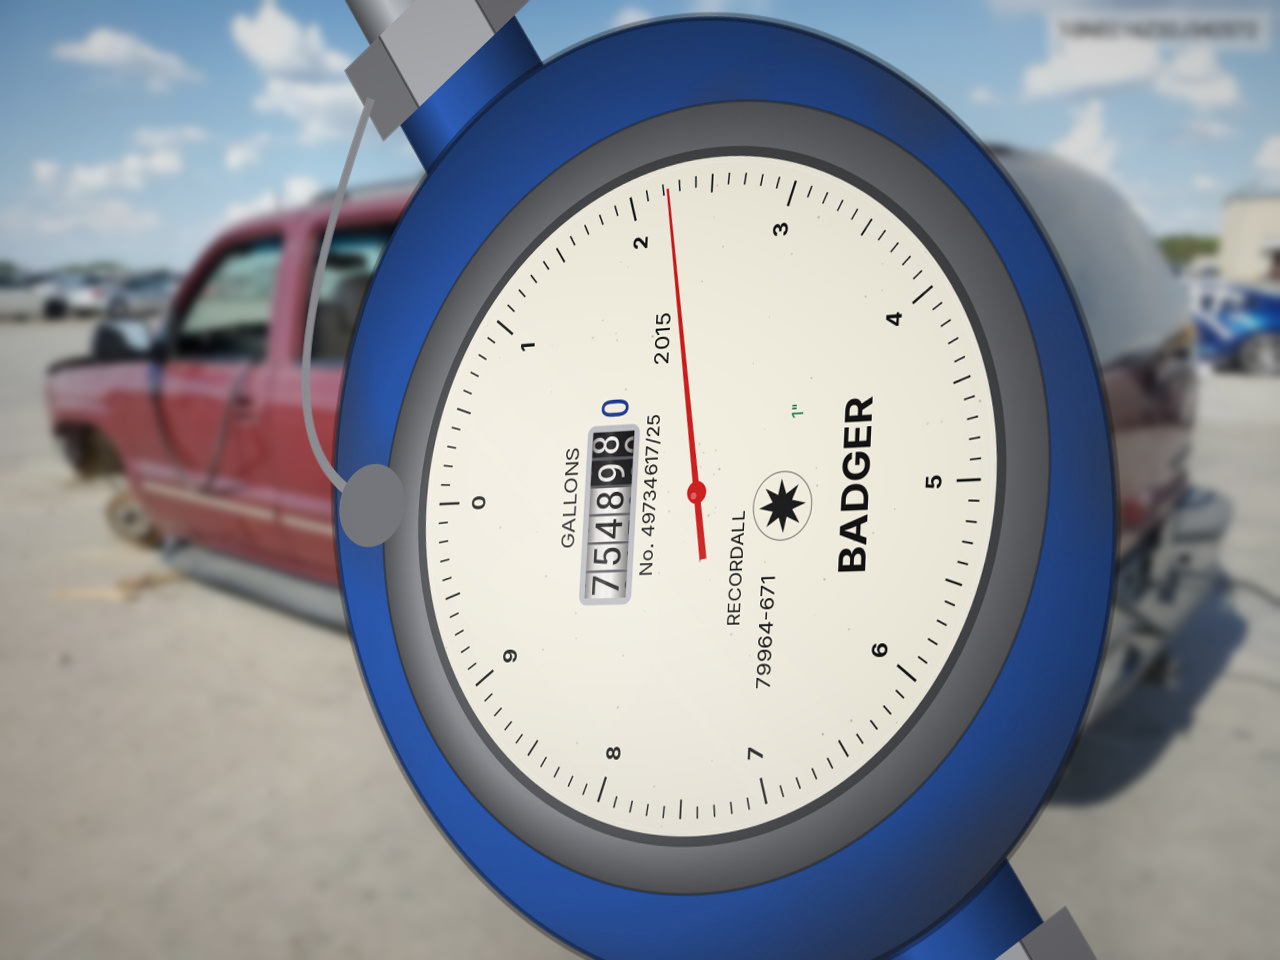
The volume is 7548982.2gal
